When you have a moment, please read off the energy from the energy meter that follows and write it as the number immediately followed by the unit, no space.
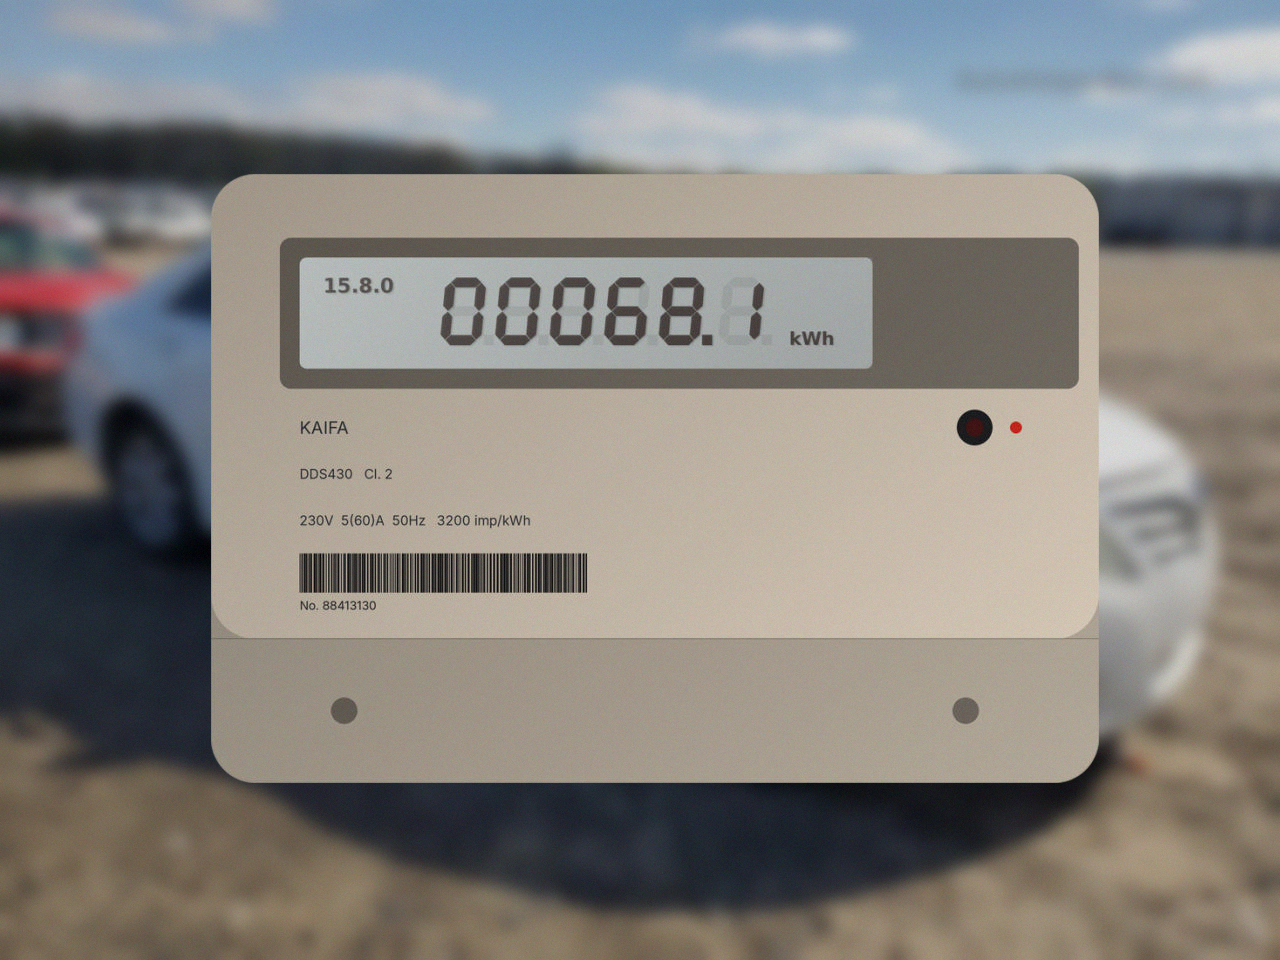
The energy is 68.1kWh
